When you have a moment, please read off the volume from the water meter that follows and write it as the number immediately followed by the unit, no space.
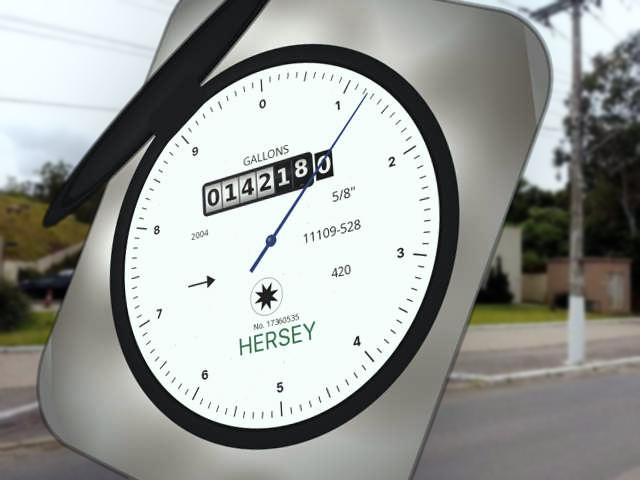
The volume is 142181.2gal
